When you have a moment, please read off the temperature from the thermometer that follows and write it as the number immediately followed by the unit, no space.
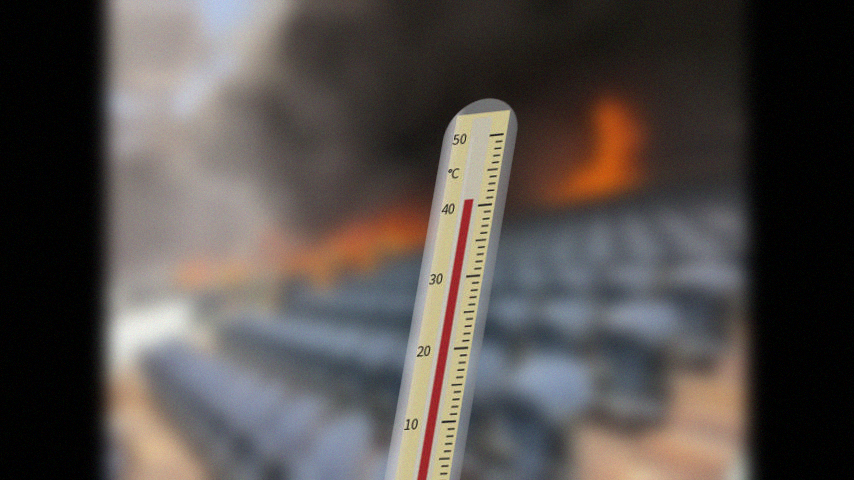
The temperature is 41°C
